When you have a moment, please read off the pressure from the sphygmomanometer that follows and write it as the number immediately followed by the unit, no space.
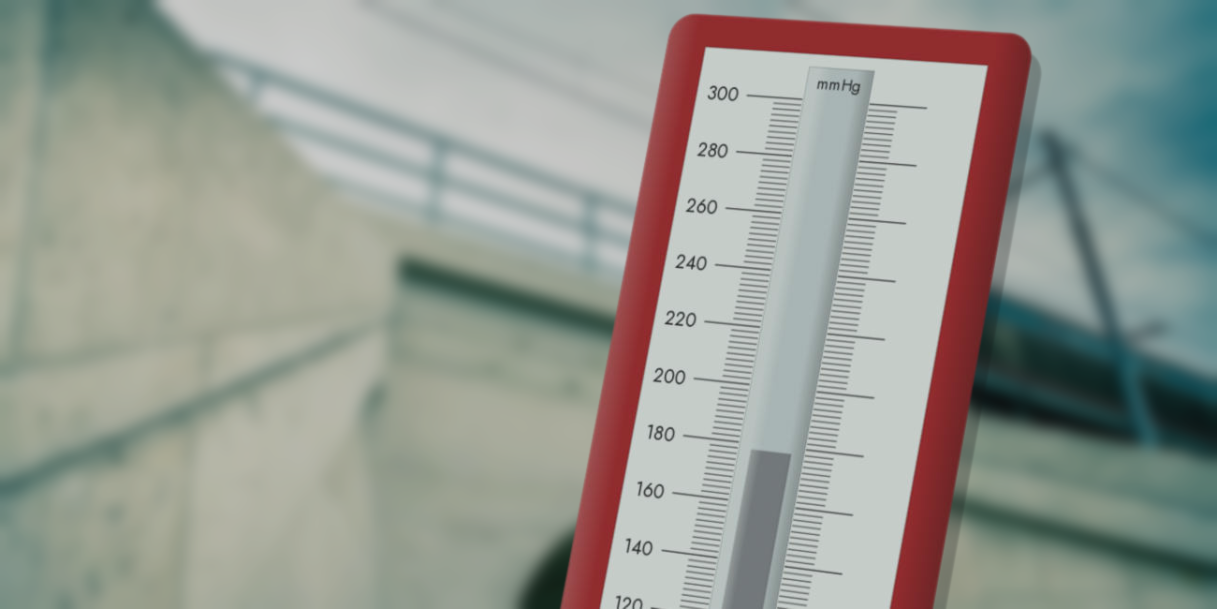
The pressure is 178mmHg
